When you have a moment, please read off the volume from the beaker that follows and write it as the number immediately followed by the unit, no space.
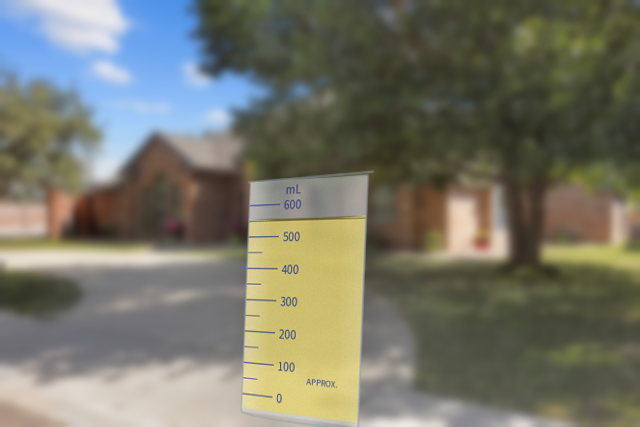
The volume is 550mL
